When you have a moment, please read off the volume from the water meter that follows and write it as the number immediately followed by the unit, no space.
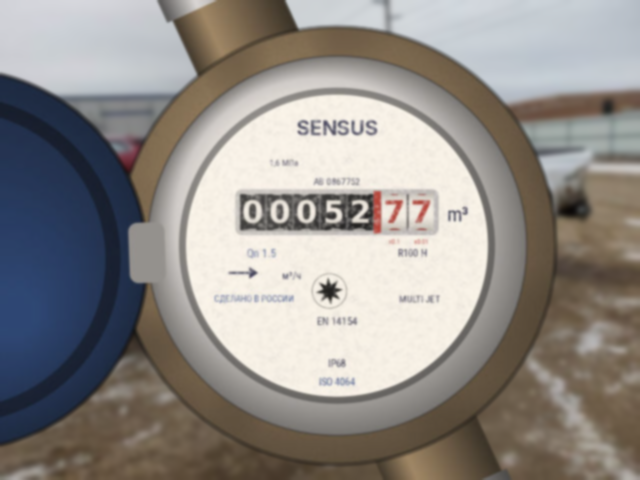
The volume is 52.77m³
